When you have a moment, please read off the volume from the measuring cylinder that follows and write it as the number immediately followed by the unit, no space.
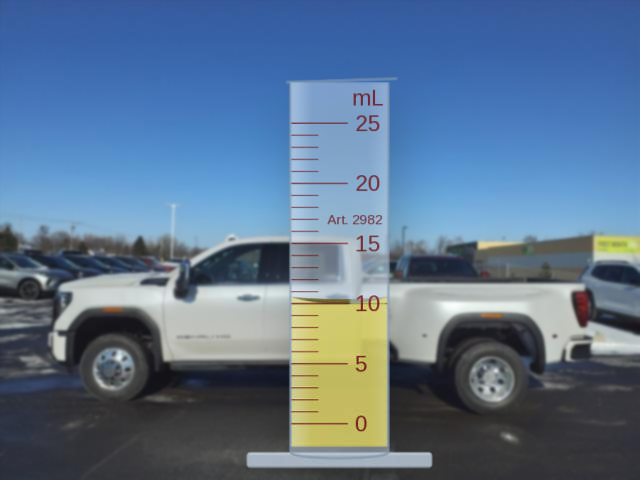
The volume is 10mL
